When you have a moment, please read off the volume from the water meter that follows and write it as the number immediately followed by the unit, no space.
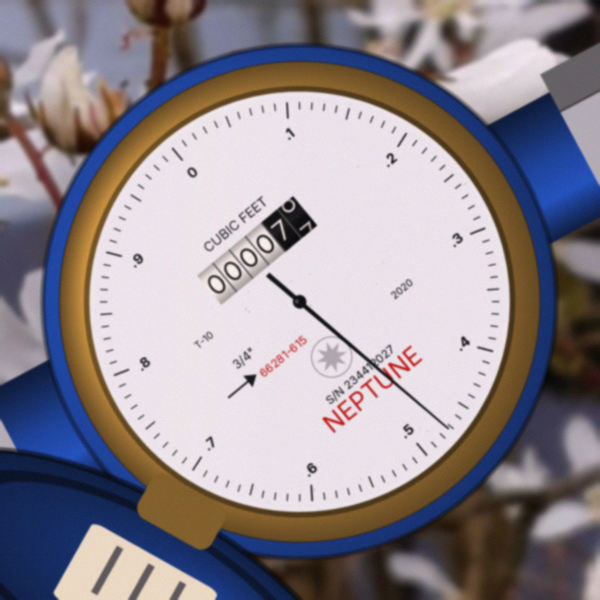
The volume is 76.47ft³
